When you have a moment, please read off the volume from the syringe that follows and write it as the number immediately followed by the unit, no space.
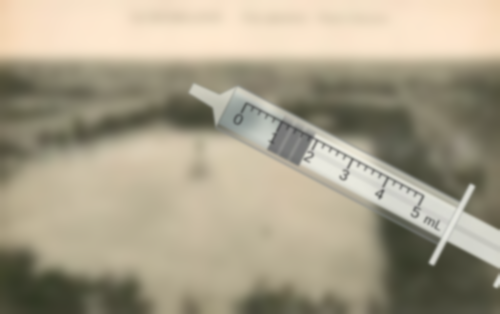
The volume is 1mL
